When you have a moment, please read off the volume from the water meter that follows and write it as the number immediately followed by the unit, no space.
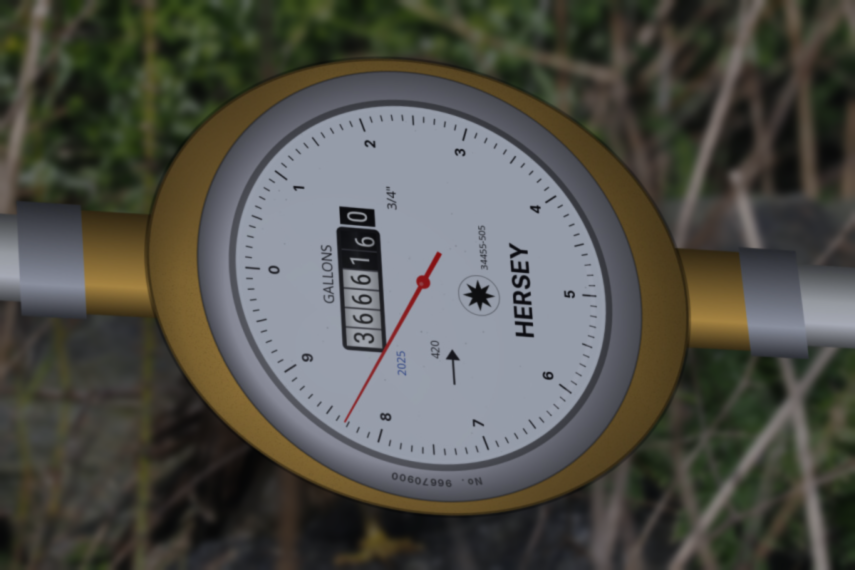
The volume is 3666158.3gal
